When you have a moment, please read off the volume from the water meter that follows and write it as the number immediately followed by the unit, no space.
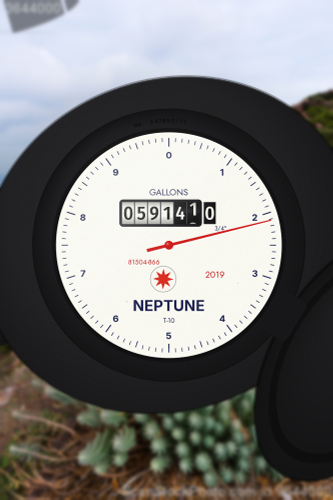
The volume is 591412.1gal
